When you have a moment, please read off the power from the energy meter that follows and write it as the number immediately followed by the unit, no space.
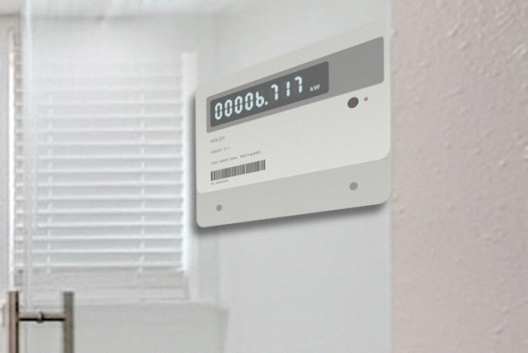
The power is 6.717kW
